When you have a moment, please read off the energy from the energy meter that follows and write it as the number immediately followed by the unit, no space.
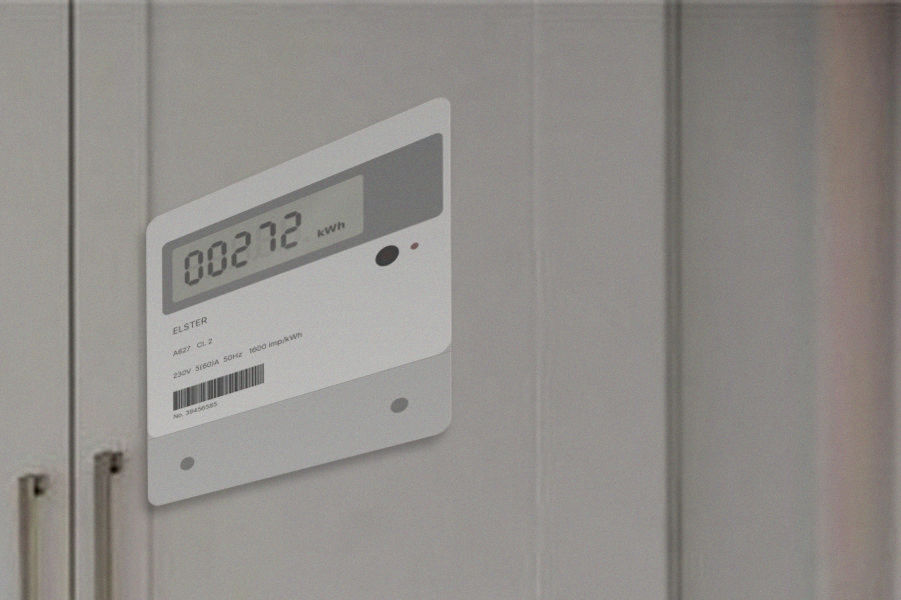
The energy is 272kWh
